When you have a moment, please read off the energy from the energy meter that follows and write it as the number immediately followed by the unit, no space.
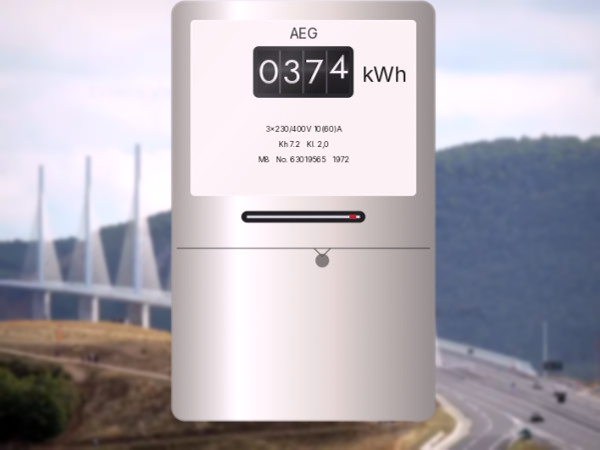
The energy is 374kWh
